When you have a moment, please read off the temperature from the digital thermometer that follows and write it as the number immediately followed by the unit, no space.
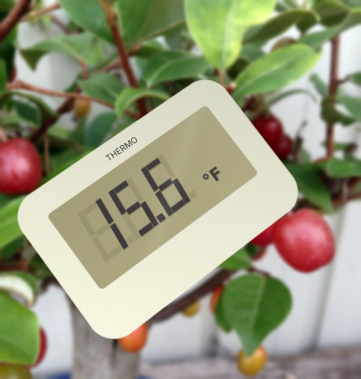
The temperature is 15.6°F
